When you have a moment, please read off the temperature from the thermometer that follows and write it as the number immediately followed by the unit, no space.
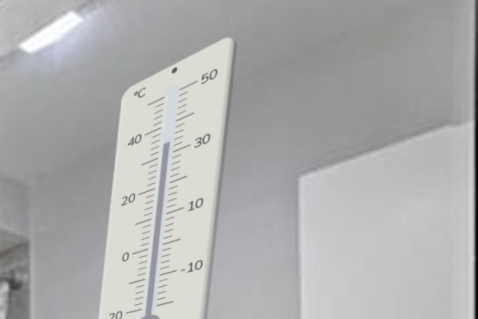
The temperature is 34°C
